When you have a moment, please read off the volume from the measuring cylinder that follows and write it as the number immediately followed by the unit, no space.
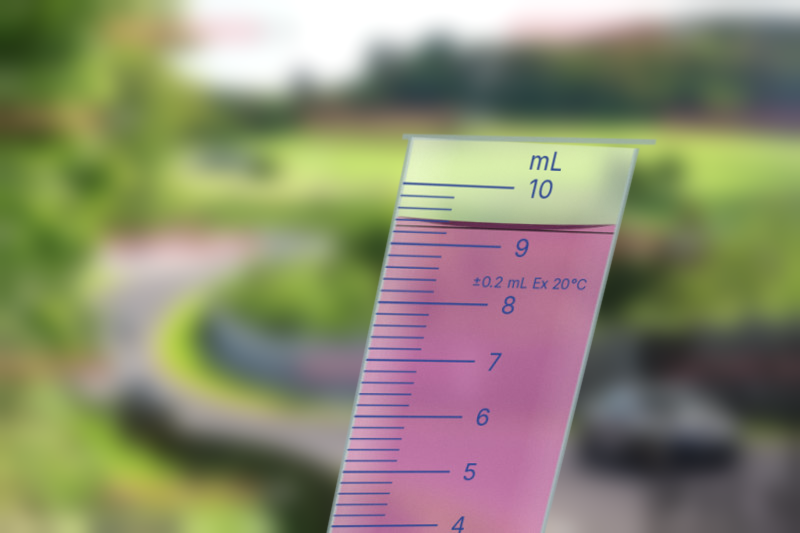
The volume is 9.3mL
